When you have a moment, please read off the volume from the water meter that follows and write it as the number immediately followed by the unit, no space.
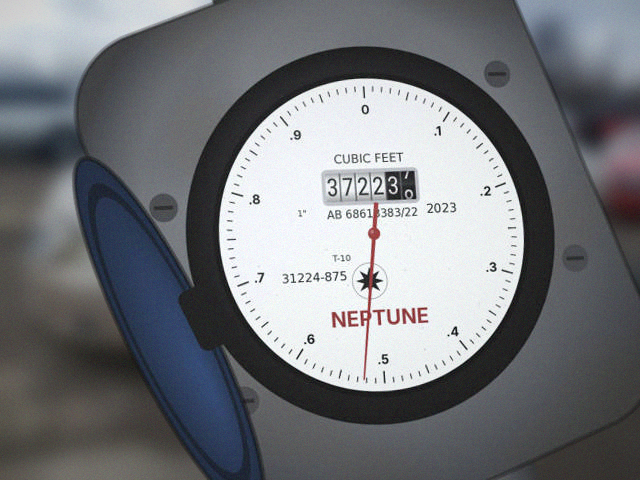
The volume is 372237.52ft³
